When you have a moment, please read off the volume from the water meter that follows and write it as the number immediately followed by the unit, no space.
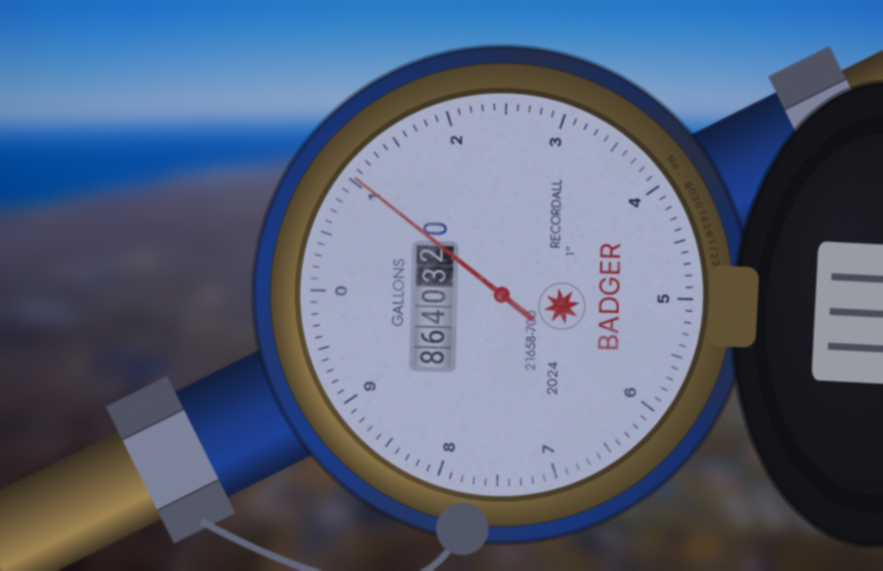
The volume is 8640321.0gal
